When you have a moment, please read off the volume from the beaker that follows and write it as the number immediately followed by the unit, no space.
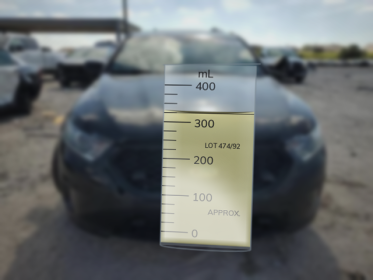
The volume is 325mL
